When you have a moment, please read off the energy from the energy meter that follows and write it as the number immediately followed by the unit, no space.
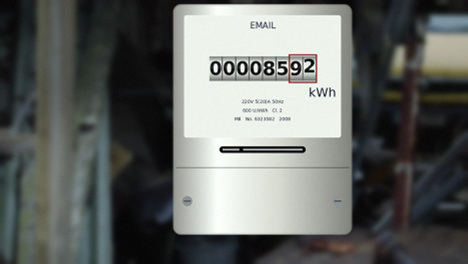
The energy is 85.92kWh
